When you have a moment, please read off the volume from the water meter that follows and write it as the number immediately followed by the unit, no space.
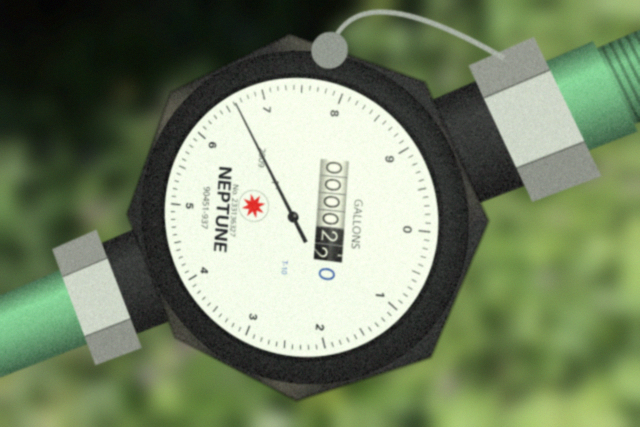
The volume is 216.6gal
